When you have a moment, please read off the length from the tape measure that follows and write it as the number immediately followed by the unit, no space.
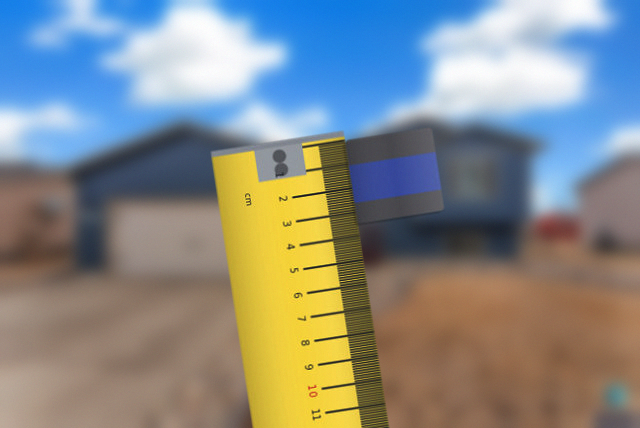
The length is 3.5cm
